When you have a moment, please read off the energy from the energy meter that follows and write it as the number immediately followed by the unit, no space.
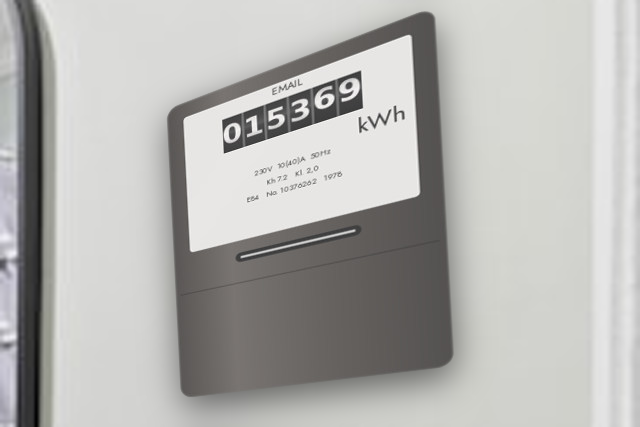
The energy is 15369kWh
